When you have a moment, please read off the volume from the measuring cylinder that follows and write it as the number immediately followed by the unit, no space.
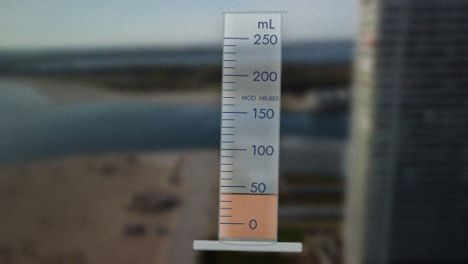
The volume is 40mL
